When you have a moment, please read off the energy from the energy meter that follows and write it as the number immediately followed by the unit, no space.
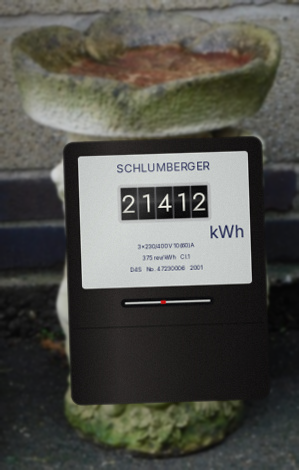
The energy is 21412kWh
